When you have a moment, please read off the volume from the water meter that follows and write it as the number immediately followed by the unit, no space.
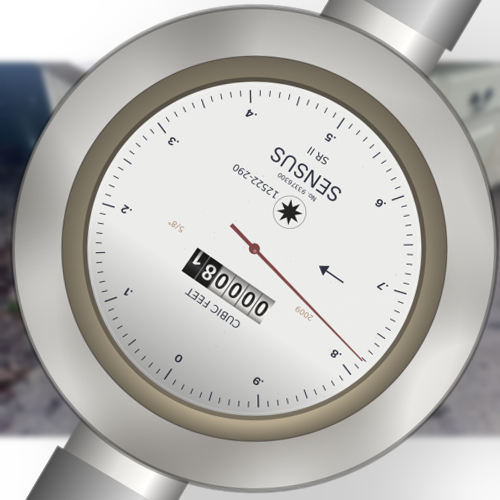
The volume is 80.78ft³
